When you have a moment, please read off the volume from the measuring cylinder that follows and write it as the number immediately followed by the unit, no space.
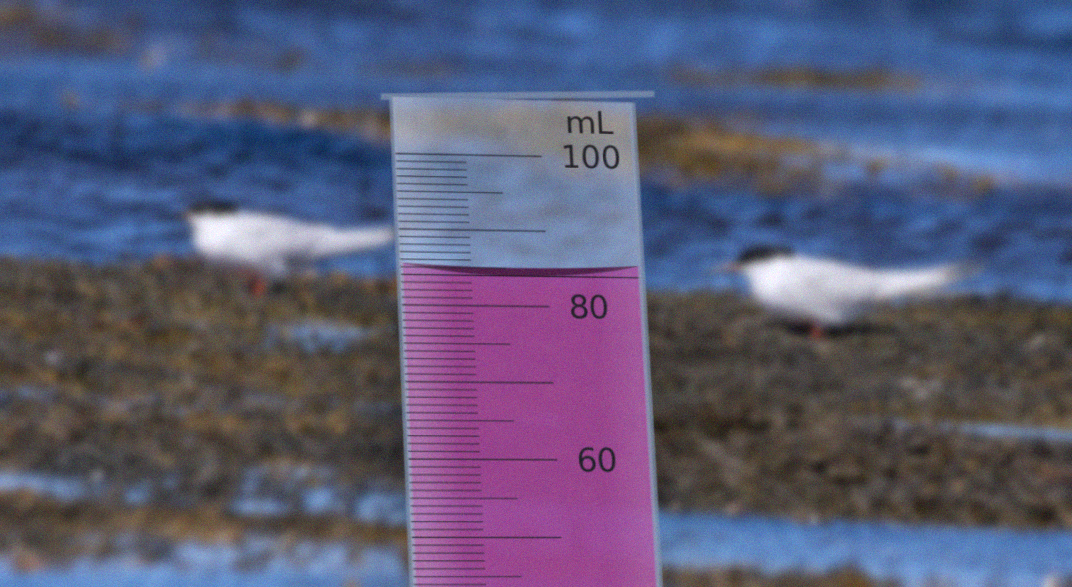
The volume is 84mL
